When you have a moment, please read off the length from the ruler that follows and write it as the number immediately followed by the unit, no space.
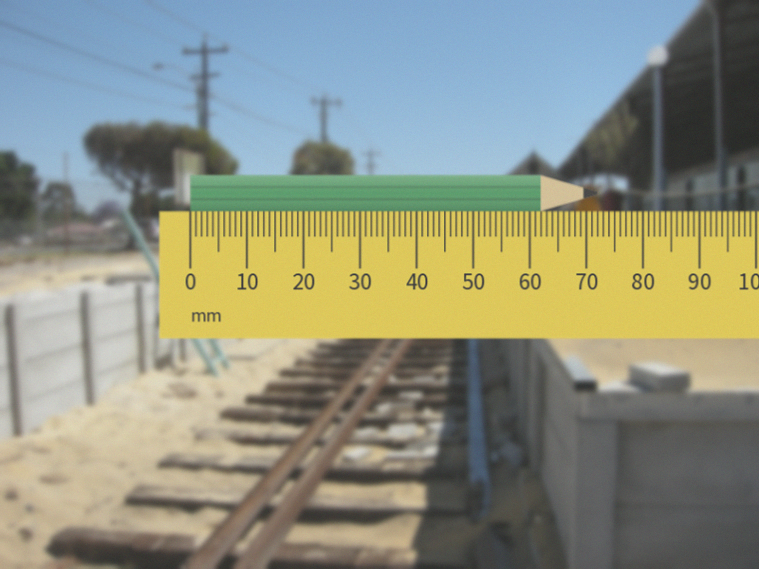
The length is 72mm
